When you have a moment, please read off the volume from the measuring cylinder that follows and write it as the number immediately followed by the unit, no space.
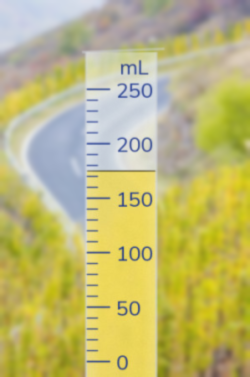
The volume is 175mL
